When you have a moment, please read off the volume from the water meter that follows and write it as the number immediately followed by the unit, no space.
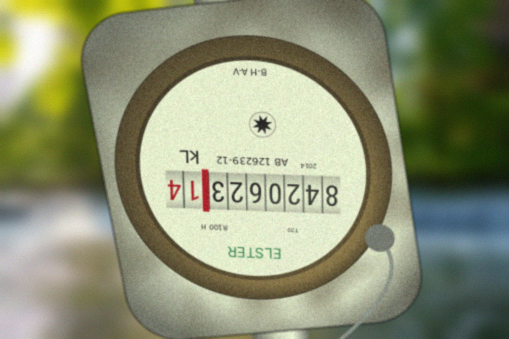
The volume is 8420623.14kL
